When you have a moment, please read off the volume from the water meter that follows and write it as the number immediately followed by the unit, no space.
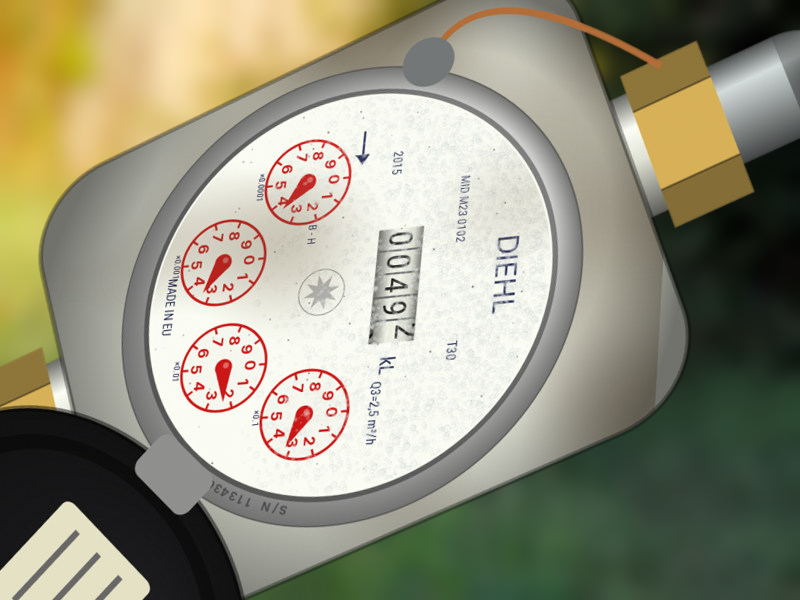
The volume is 492.3233kL
